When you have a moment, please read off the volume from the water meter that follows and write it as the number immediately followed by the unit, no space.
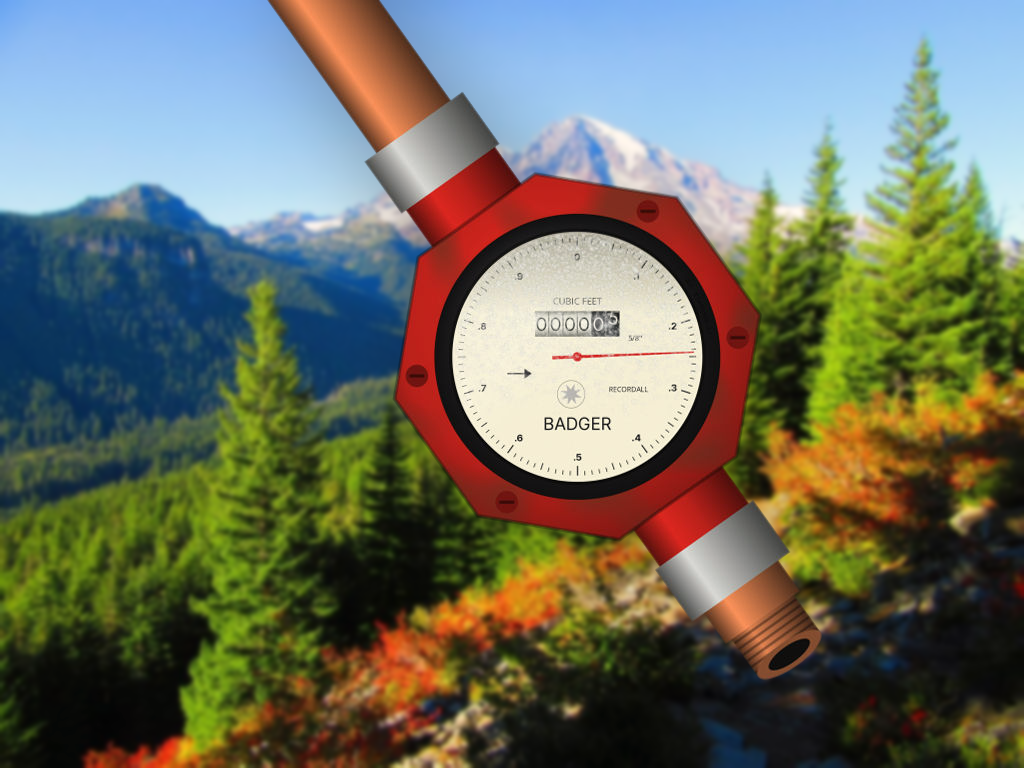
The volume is 5.24ft³
